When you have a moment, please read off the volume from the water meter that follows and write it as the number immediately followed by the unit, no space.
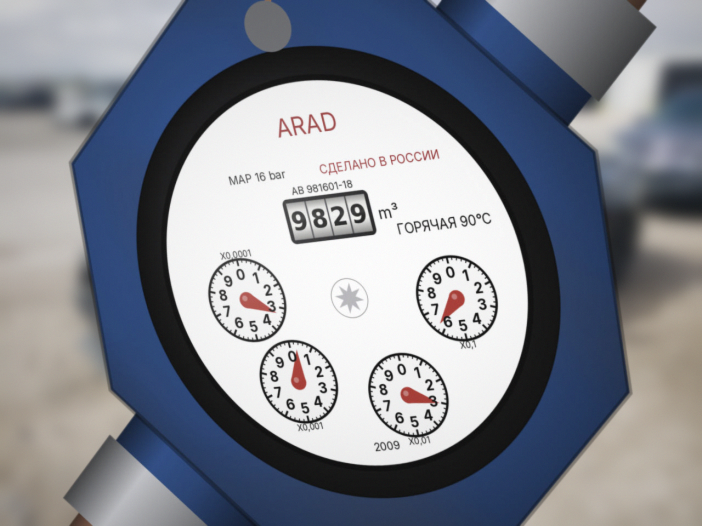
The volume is 9829.6303m³
